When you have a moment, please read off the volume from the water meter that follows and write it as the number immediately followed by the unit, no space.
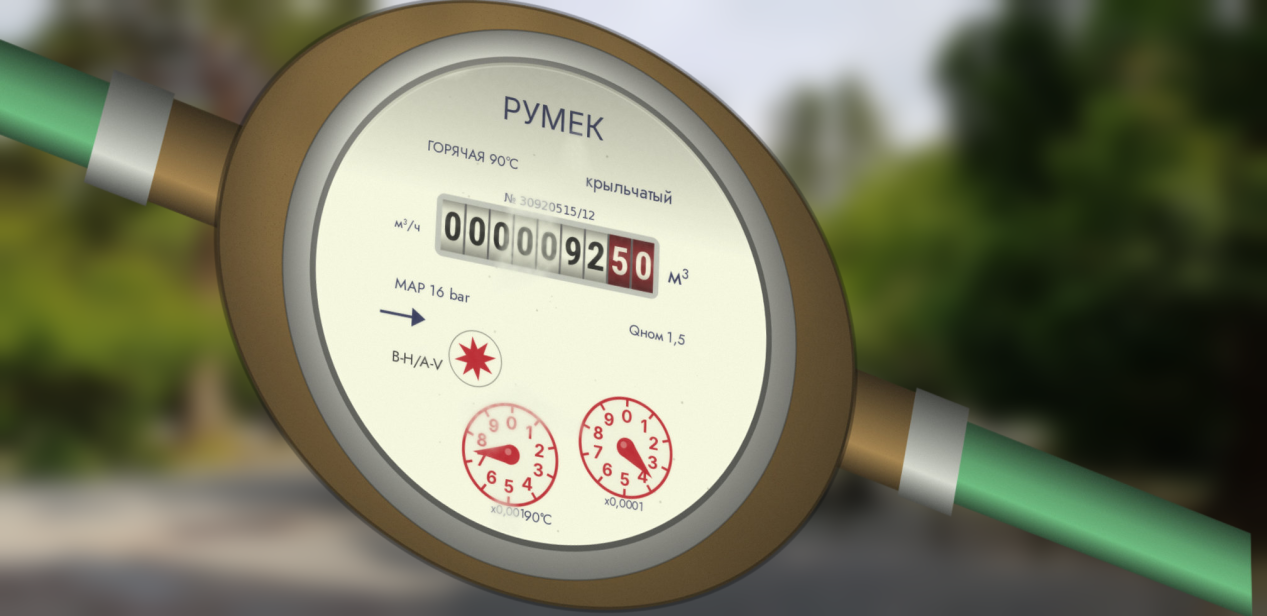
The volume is 92.5073m³
